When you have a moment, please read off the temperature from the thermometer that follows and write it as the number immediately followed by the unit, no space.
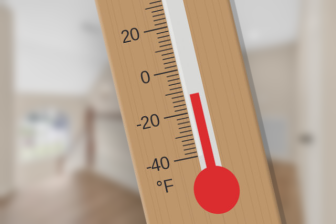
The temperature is -12°F
